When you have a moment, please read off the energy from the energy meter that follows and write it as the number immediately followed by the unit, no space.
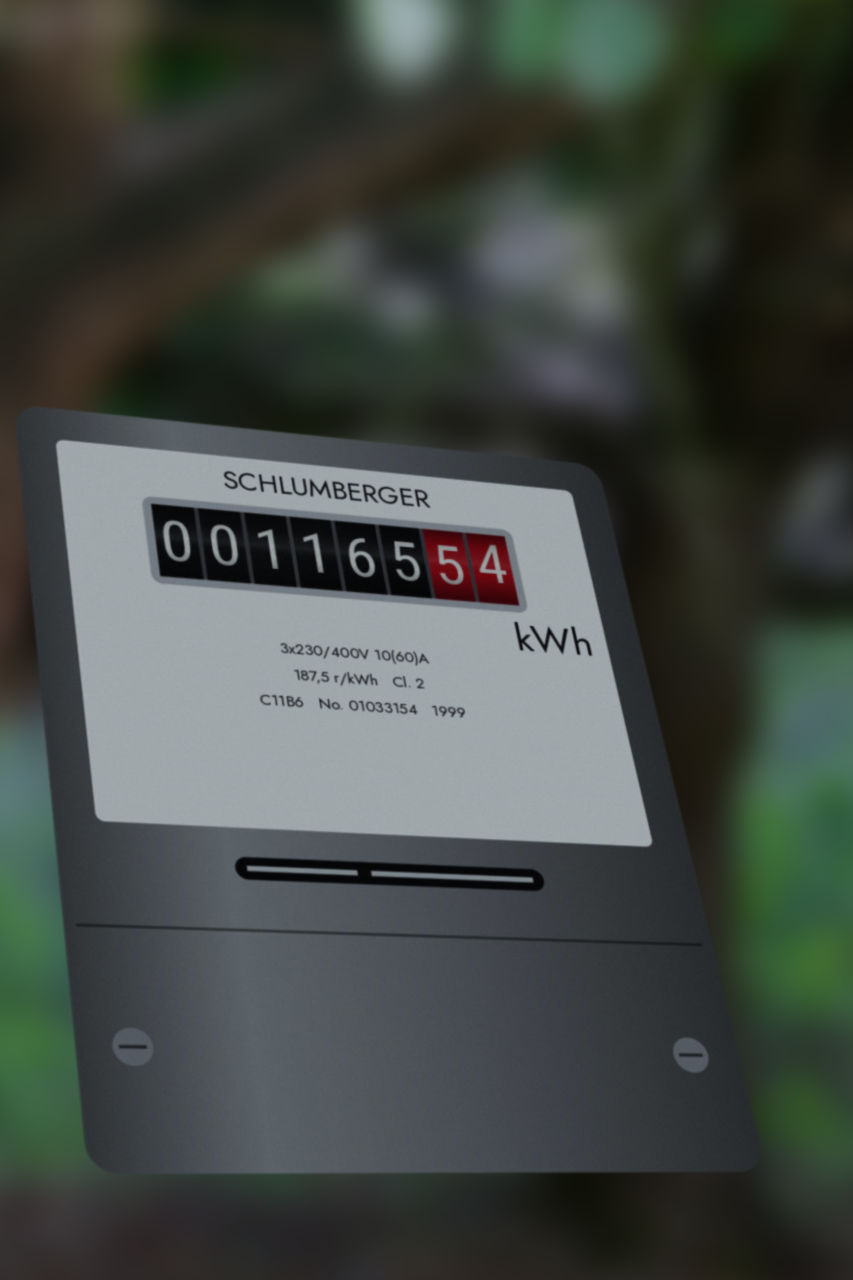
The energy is 1165.54kWh
